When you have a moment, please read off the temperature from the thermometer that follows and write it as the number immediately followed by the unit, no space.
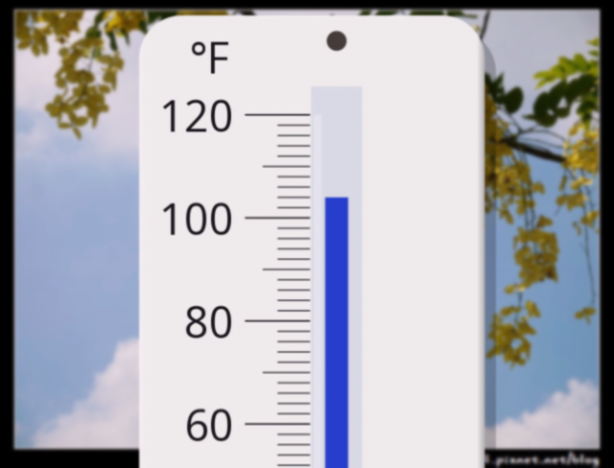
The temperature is 104°F
